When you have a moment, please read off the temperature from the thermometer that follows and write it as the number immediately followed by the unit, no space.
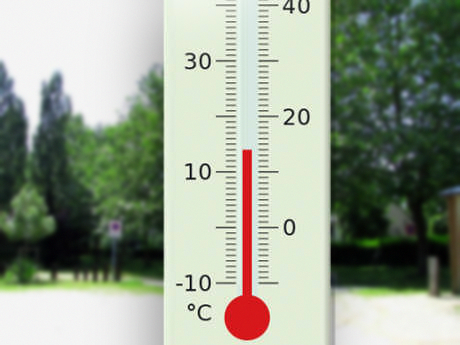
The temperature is 14°C
